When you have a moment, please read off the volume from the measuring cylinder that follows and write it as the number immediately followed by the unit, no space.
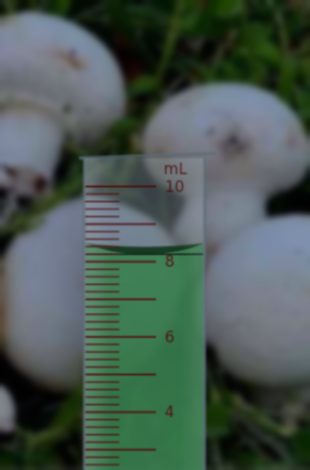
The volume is 8.2mL
